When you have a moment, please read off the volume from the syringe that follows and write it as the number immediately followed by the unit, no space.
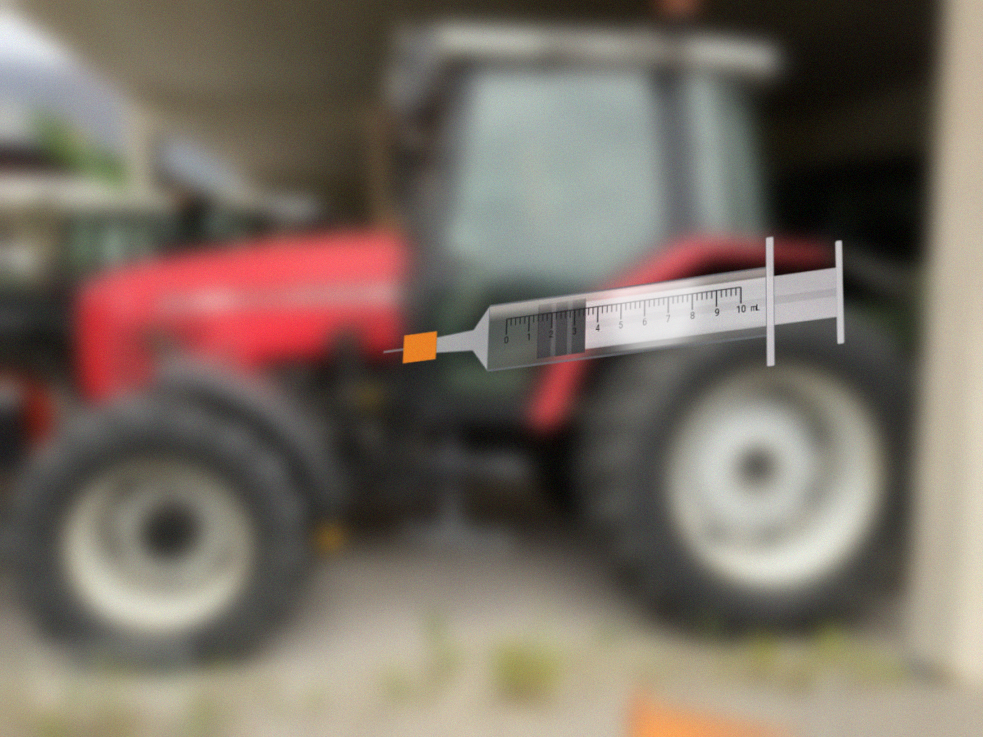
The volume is 1.4mL
